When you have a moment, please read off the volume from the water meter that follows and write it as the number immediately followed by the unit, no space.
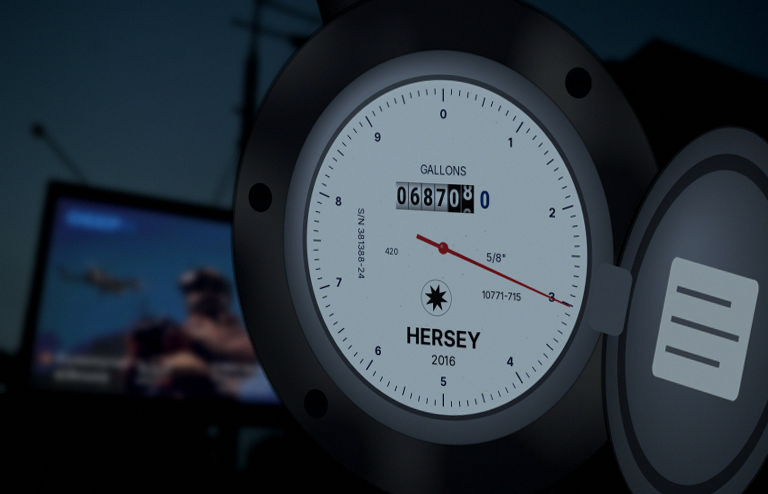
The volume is 687083.0gal
